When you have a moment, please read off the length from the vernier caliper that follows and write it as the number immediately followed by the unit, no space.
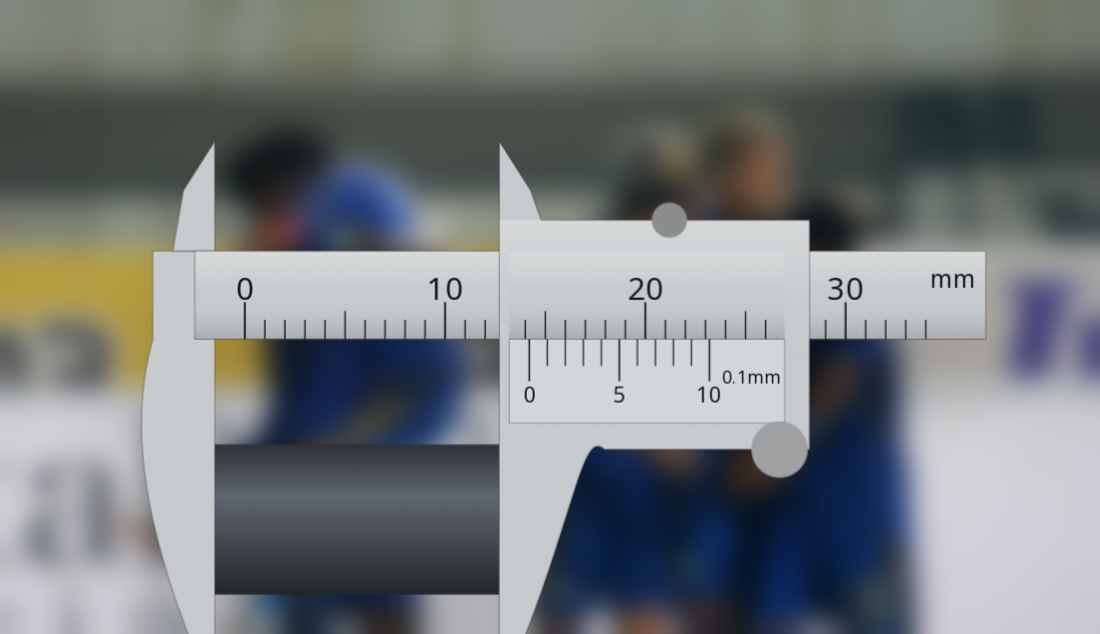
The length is 14.2mm
